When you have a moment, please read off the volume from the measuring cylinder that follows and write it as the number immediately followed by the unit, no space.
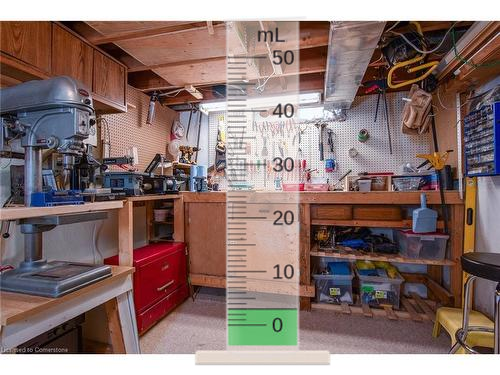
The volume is 3mL
